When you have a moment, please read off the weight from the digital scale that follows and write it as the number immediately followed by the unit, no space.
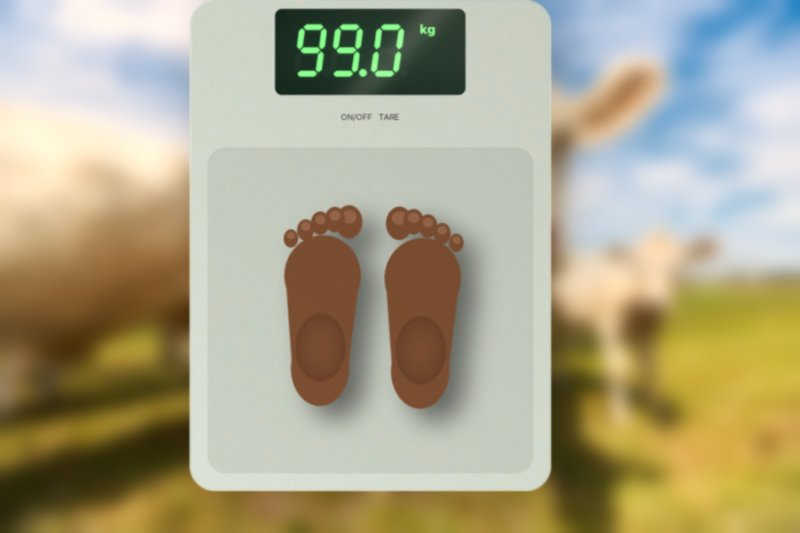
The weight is 99.0kg
